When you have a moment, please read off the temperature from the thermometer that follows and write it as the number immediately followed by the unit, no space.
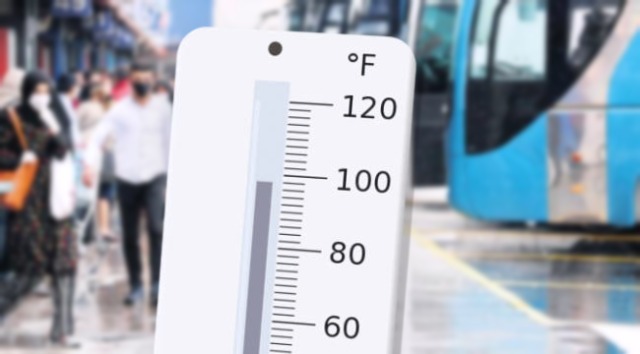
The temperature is 98°F
